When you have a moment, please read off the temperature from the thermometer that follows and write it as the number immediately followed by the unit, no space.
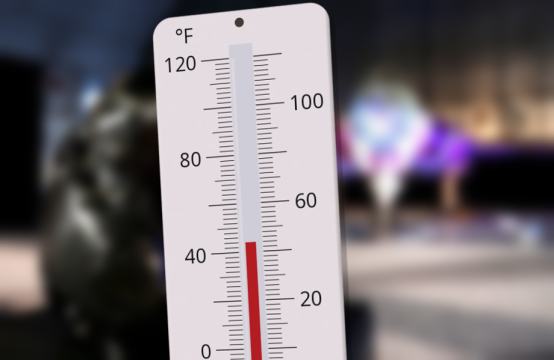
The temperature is 44°F
